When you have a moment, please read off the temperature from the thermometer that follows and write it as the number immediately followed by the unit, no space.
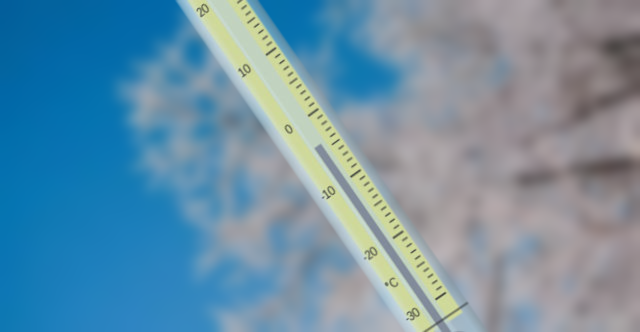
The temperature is -4°C
